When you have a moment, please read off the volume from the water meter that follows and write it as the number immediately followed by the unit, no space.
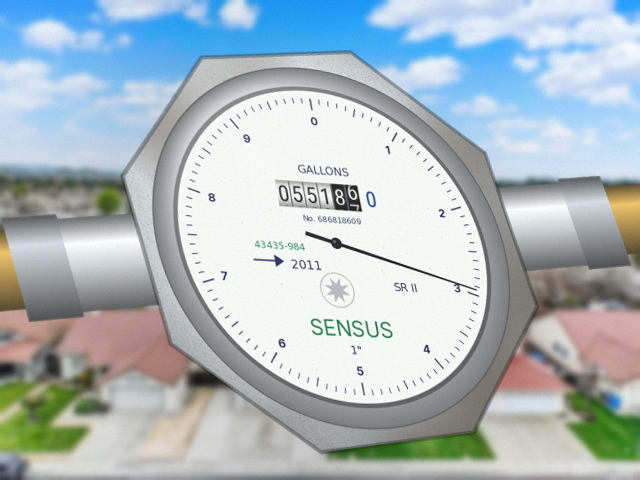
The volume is 551862.9gal
